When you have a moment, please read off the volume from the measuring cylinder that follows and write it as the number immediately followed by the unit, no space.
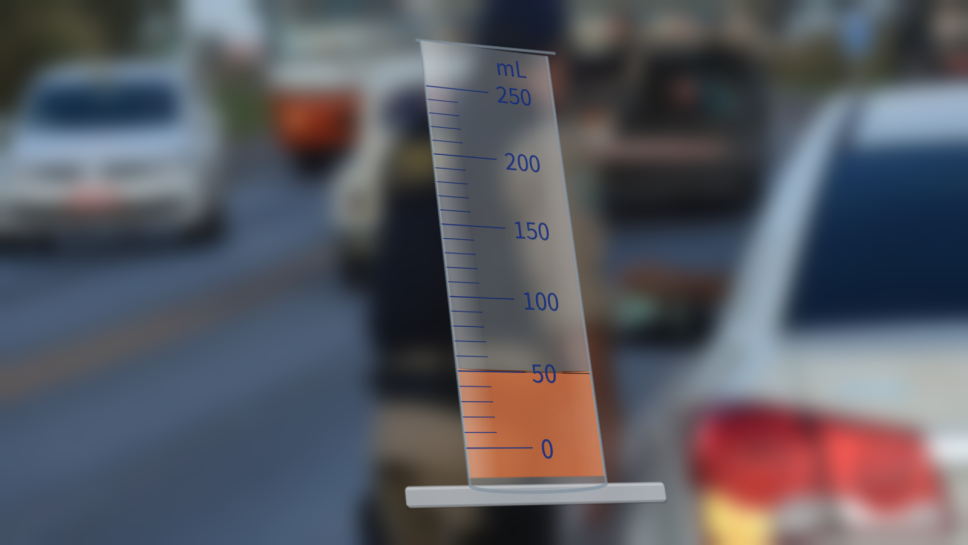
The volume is 50mL
